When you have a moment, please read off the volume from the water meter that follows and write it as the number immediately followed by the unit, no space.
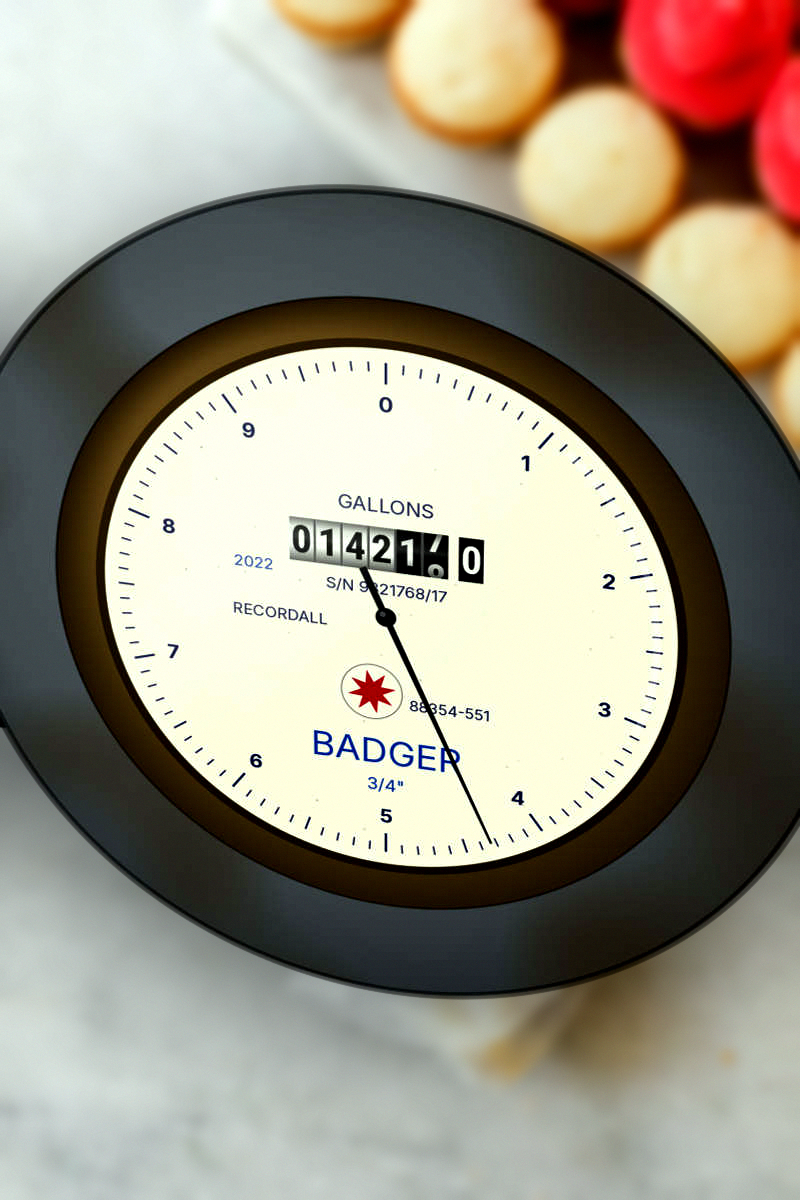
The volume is 142174.3gal
